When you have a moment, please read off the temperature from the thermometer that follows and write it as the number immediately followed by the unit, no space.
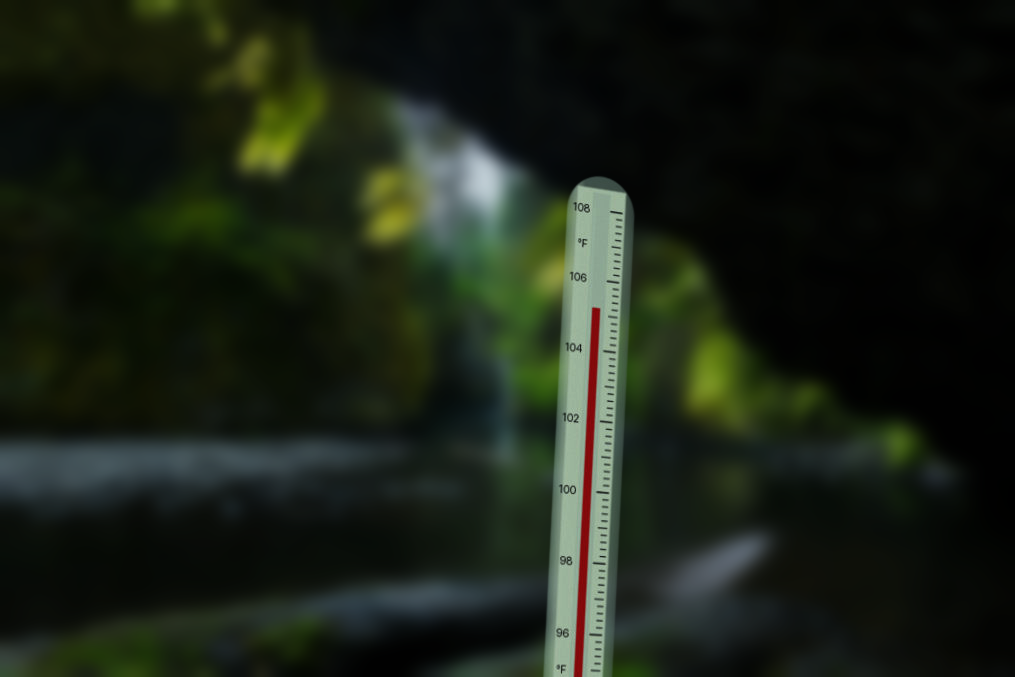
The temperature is 105.2°F
